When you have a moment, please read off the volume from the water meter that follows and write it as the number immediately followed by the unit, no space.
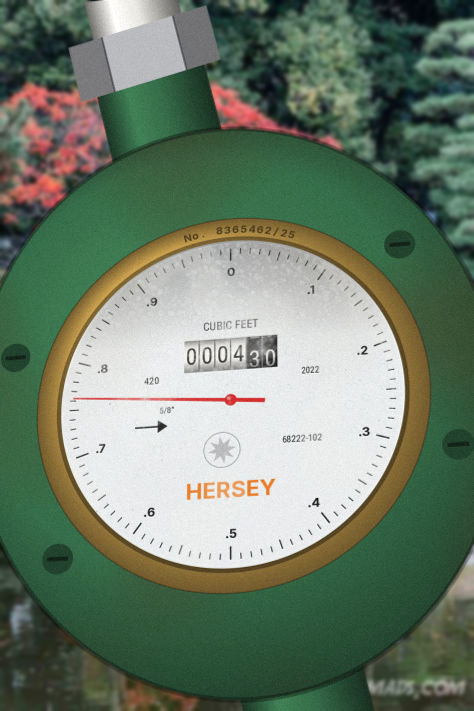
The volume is 429.76ft³
